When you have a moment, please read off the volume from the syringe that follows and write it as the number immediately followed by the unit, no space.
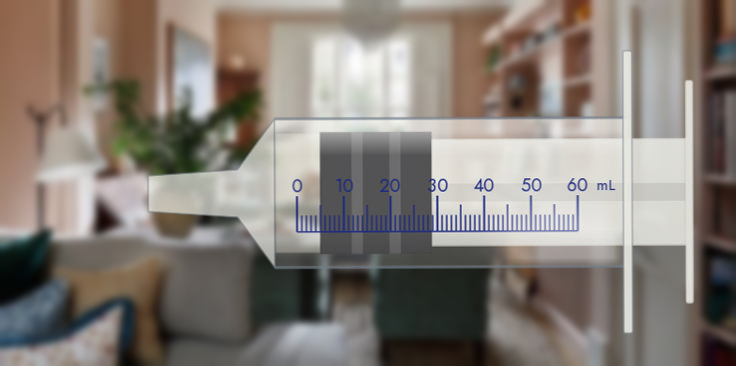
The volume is 5mL
